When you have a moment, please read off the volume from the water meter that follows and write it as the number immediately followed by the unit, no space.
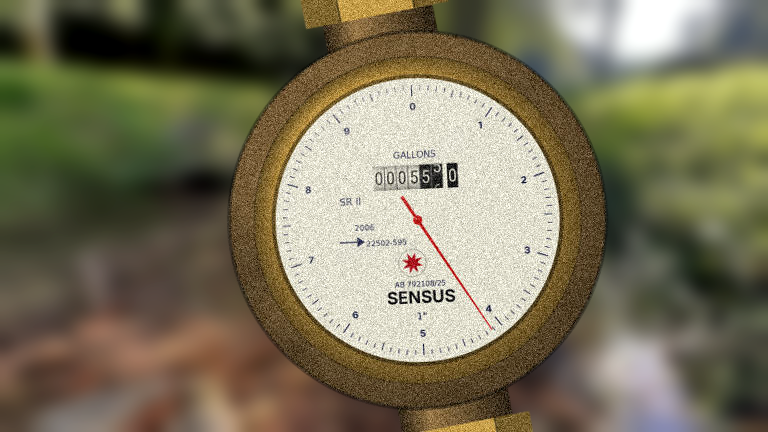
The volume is 5554.1gal
